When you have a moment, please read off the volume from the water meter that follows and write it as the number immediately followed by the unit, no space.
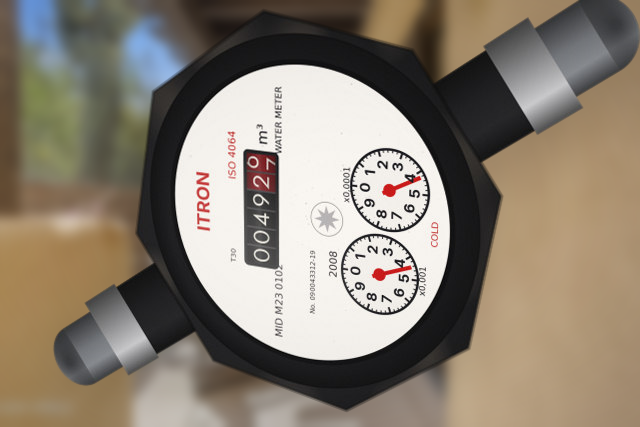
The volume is 49.2644m³
